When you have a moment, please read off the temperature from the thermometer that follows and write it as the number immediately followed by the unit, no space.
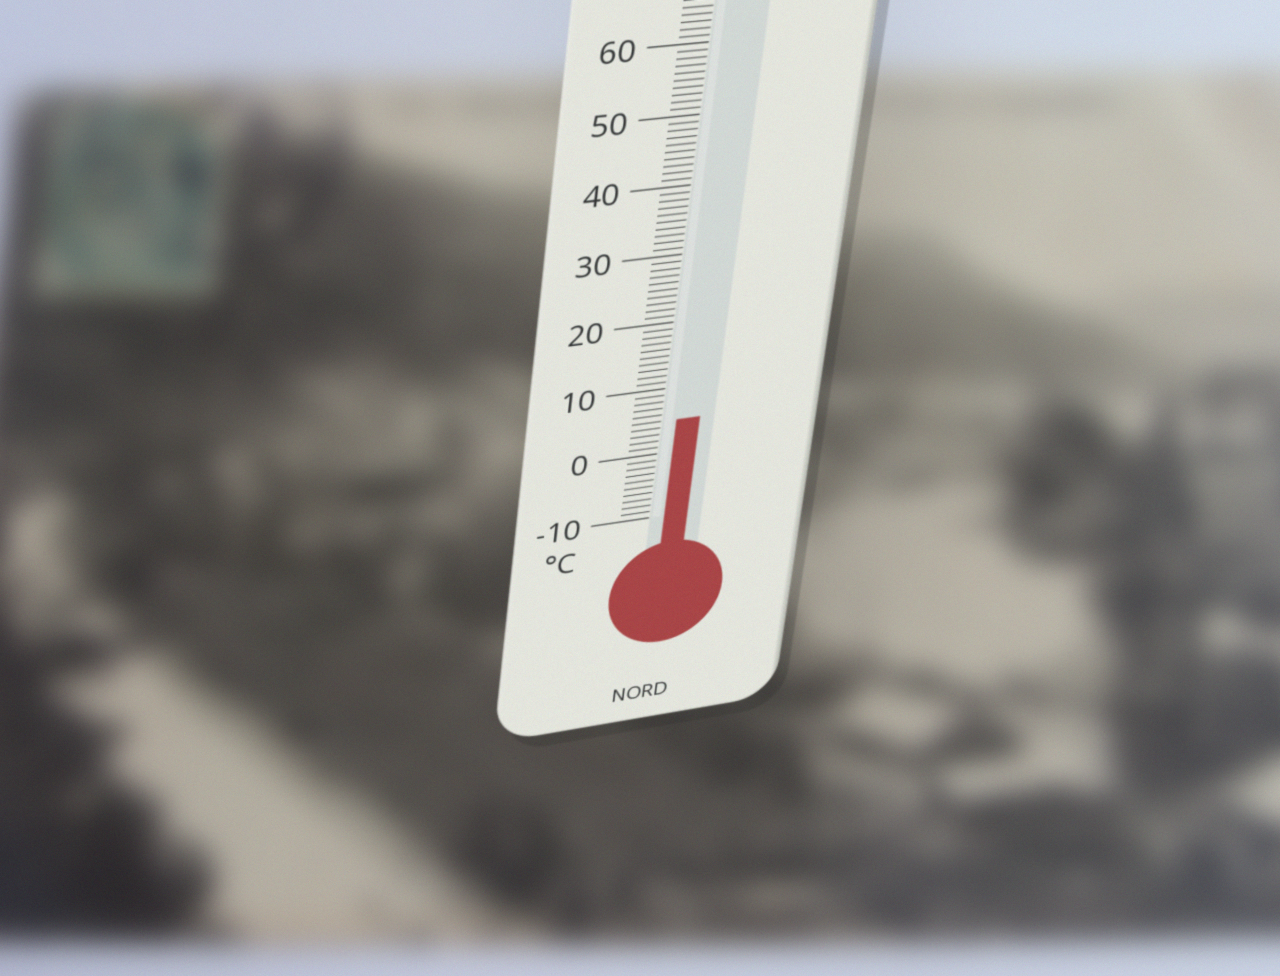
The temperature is 5°C
